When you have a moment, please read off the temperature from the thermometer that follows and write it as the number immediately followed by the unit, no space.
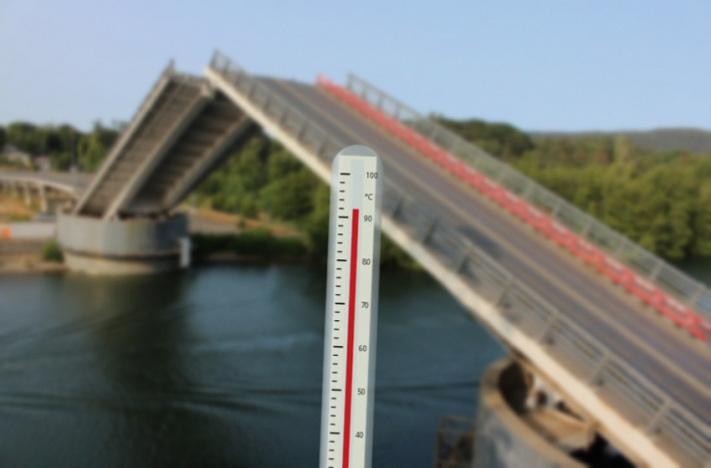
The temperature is 92°C
